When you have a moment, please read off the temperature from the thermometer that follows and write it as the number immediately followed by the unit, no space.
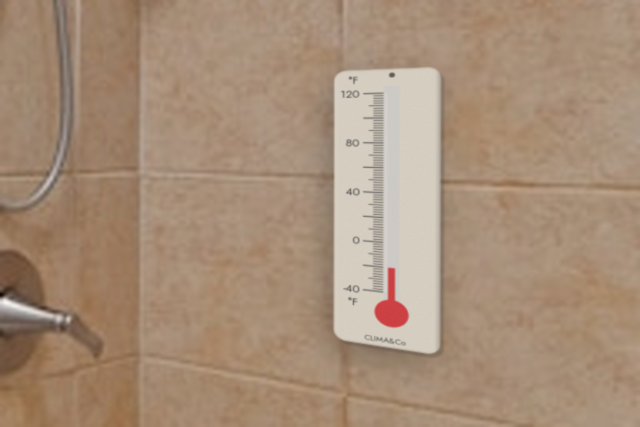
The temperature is -20°F
